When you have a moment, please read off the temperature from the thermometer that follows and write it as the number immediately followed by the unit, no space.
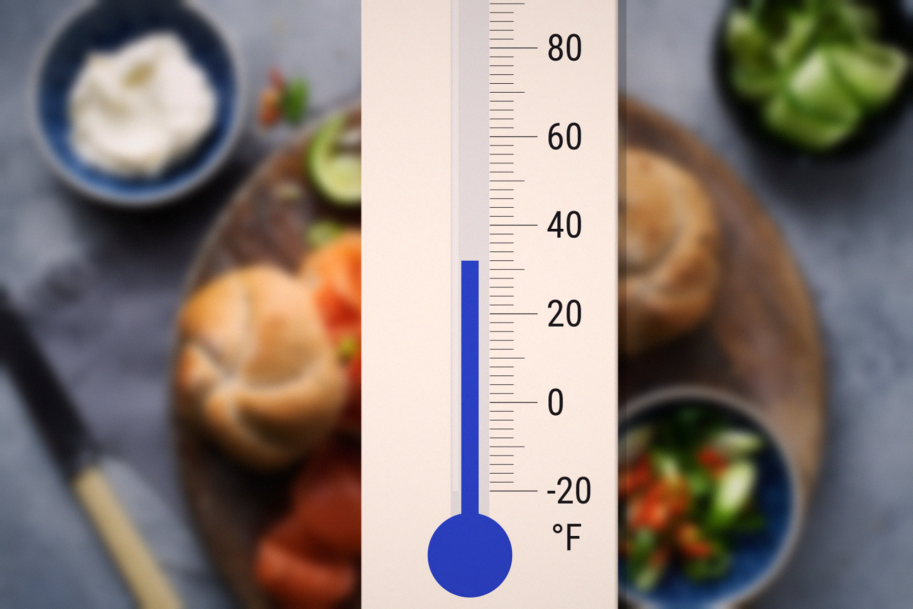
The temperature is 32°F
